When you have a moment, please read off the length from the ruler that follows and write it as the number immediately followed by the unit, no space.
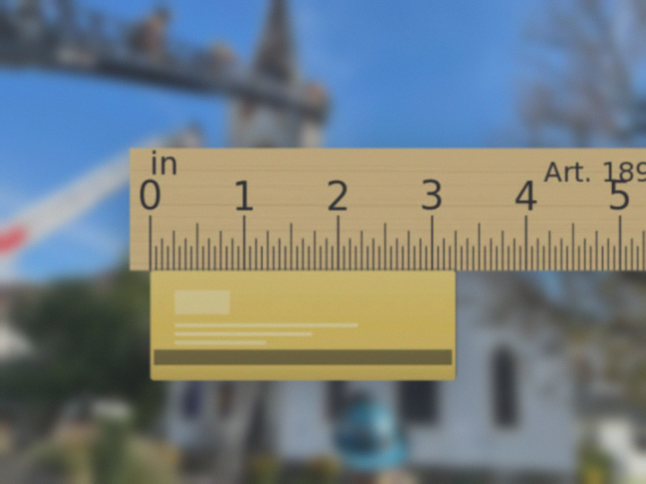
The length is 3.25in
